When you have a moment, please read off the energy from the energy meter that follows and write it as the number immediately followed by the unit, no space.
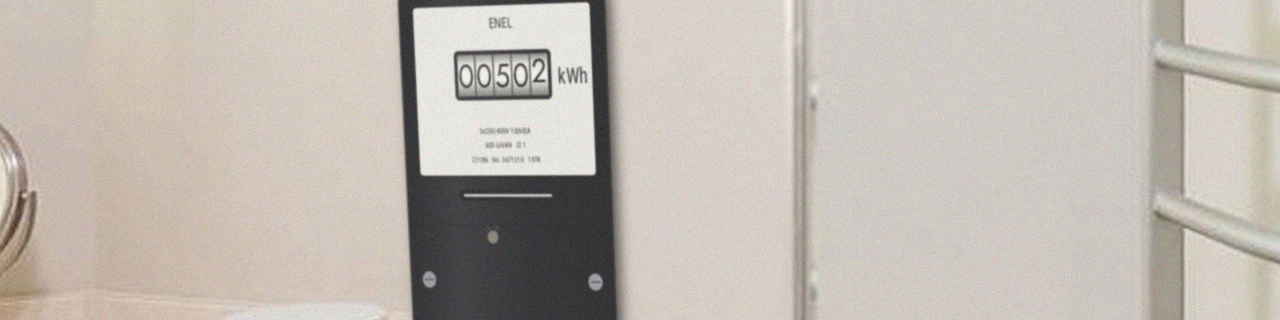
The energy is 502kWh
